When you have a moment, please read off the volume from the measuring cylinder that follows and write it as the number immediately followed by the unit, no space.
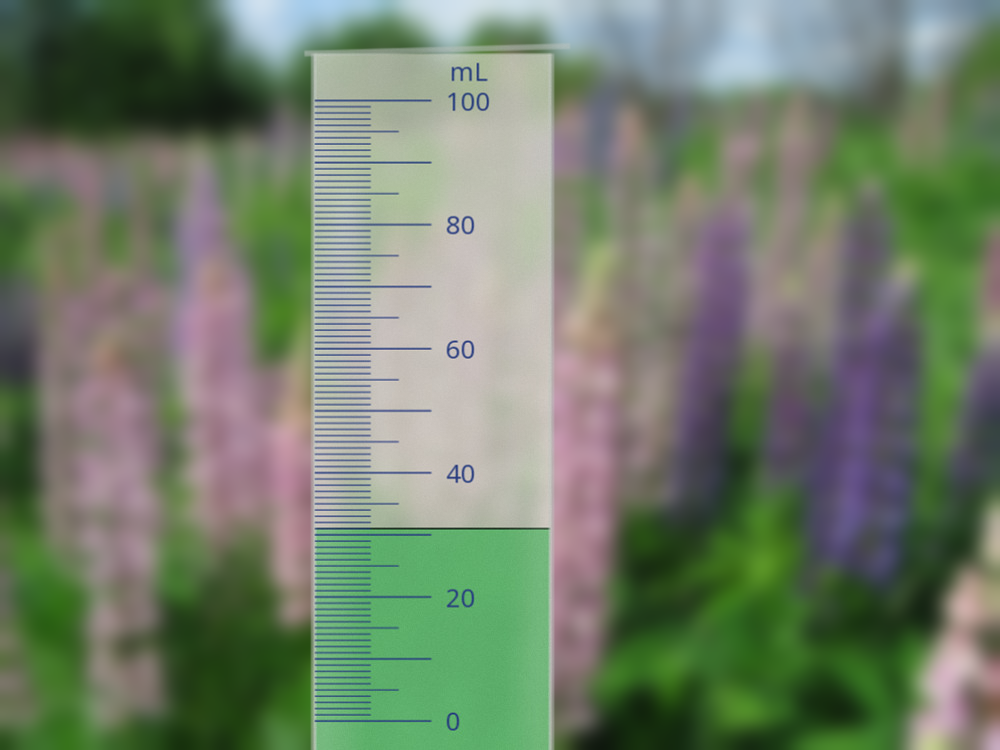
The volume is 31mL
